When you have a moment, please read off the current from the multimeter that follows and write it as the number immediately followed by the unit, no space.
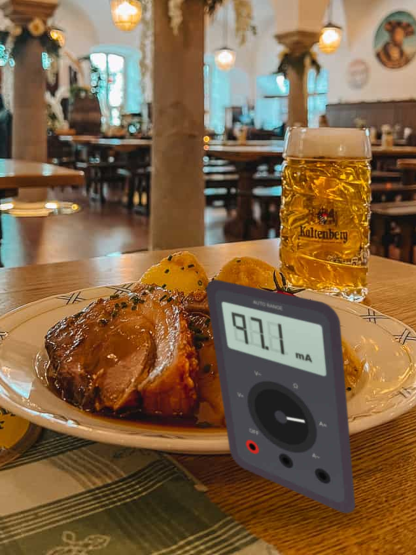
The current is 97.1mA
